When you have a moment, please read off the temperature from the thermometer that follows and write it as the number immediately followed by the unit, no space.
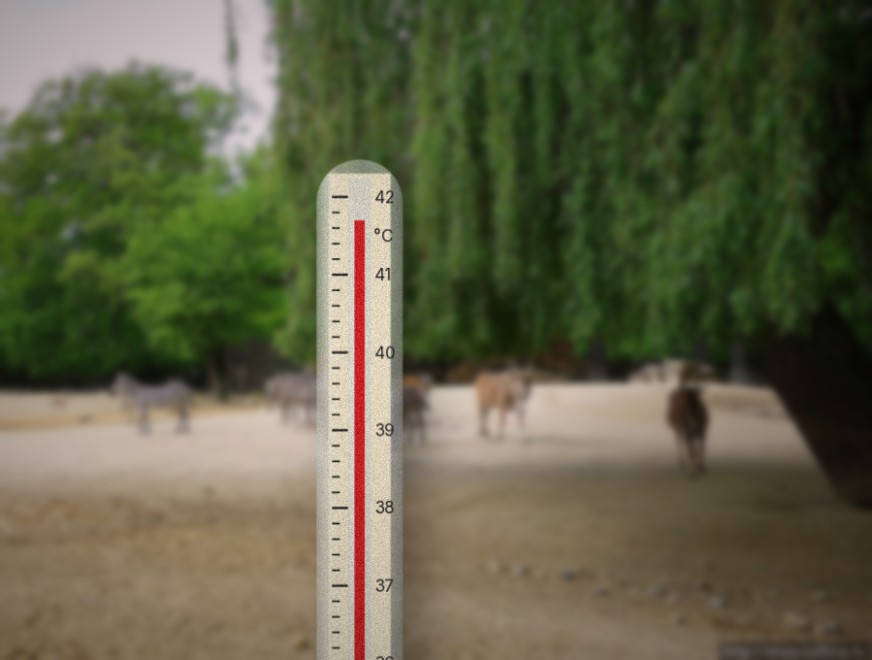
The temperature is 41.7°C
